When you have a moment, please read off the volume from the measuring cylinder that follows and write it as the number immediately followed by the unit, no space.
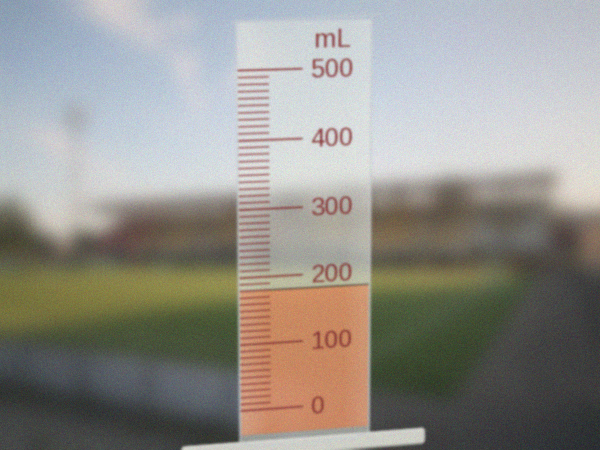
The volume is 180mL
